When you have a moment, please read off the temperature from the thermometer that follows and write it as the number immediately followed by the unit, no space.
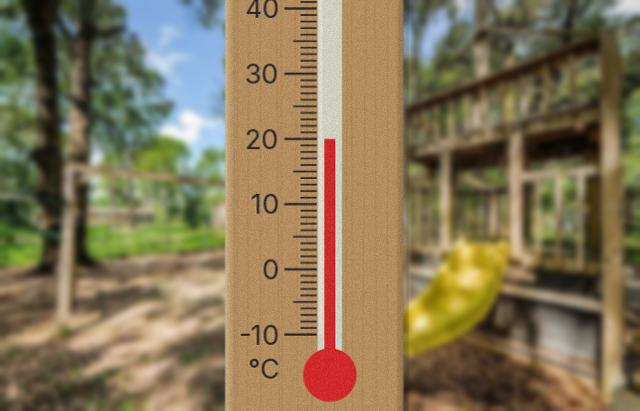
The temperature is 20°C
